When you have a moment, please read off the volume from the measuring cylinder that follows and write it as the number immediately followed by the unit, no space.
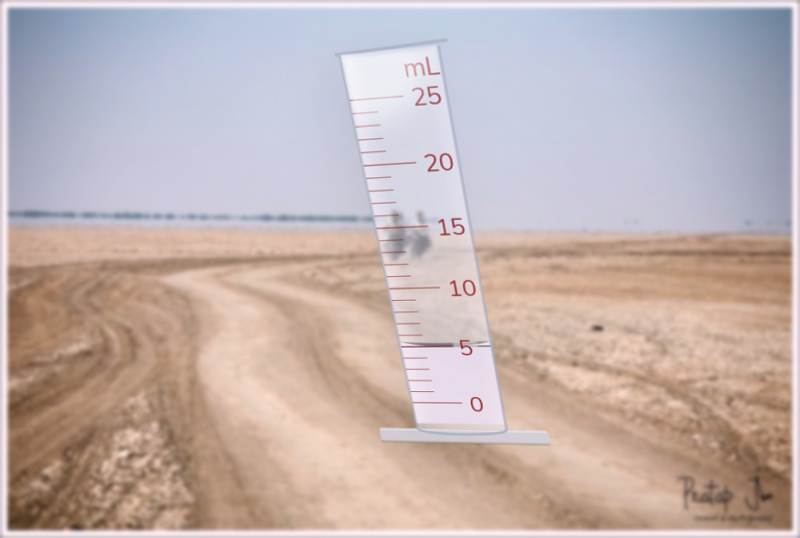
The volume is 5mL
